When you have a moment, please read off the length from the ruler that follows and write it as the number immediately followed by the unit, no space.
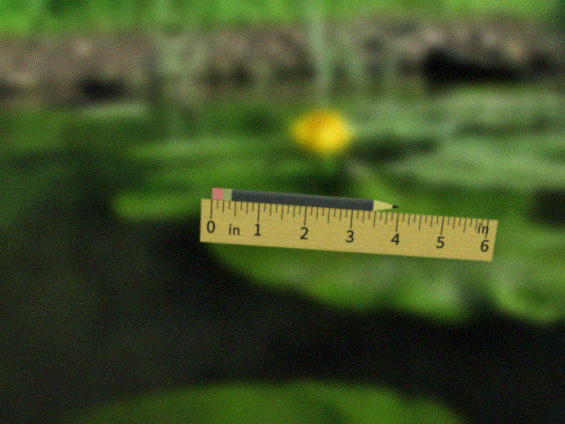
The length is 4in
